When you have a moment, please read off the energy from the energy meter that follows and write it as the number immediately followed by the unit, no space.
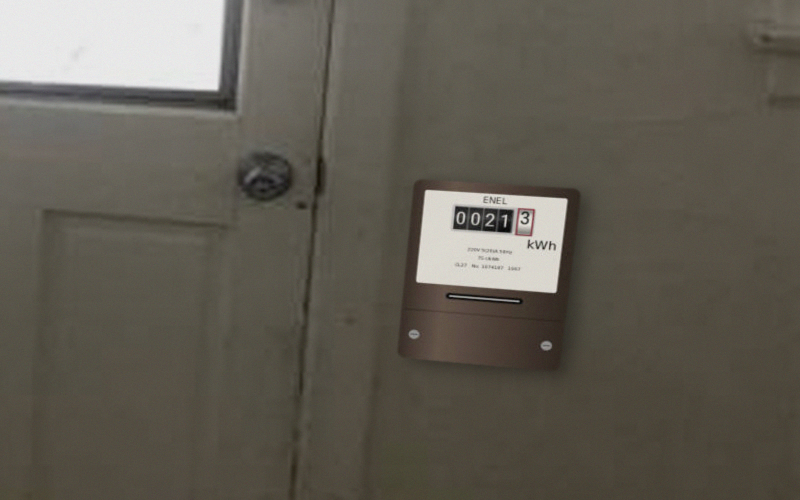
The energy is 21.3kWh
